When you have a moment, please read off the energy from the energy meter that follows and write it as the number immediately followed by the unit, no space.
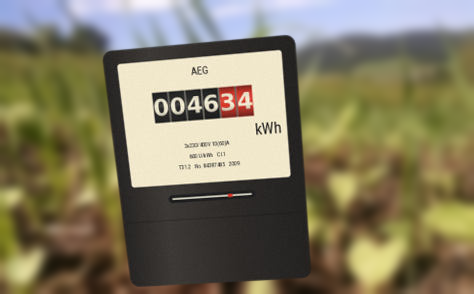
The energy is 46.34kWh
